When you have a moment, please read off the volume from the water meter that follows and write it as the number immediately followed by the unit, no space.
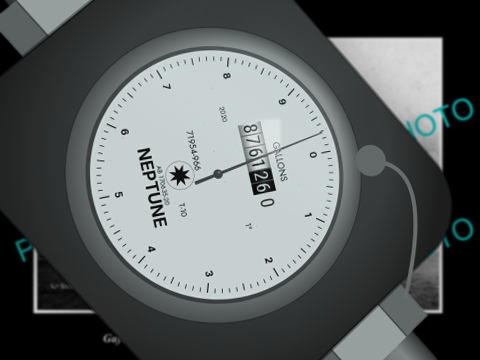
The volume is 8761259.7gal
